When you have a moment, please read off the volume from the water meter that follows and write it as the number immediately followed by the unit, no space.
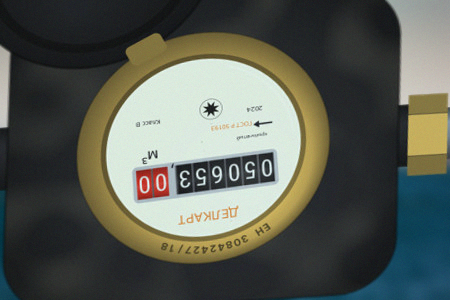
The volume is 50653.00m³
